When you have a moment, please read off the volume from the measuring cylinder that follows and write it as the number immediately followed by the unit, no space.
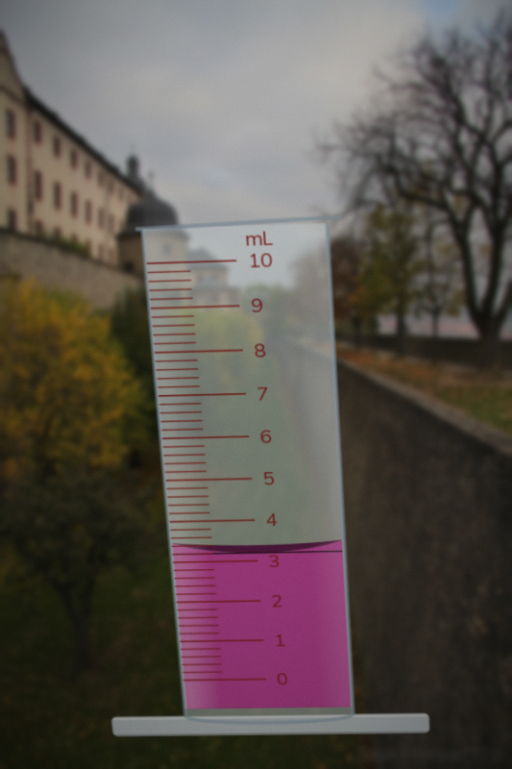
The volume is 3.2mL
